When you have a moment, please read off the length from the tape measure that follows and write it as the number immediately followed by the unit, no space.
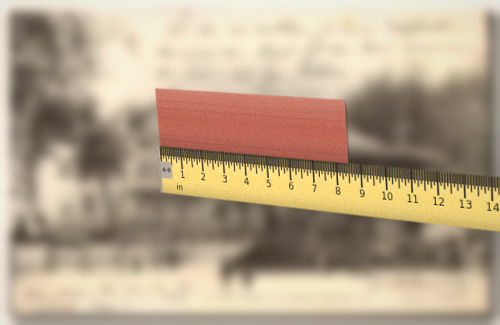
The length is 8.5in
